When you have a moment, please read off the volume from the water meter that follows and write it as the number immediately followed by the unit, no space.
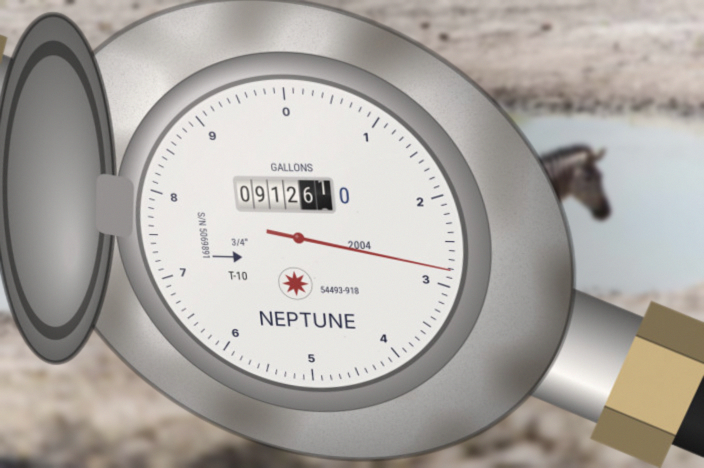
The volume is 912612.8gal
